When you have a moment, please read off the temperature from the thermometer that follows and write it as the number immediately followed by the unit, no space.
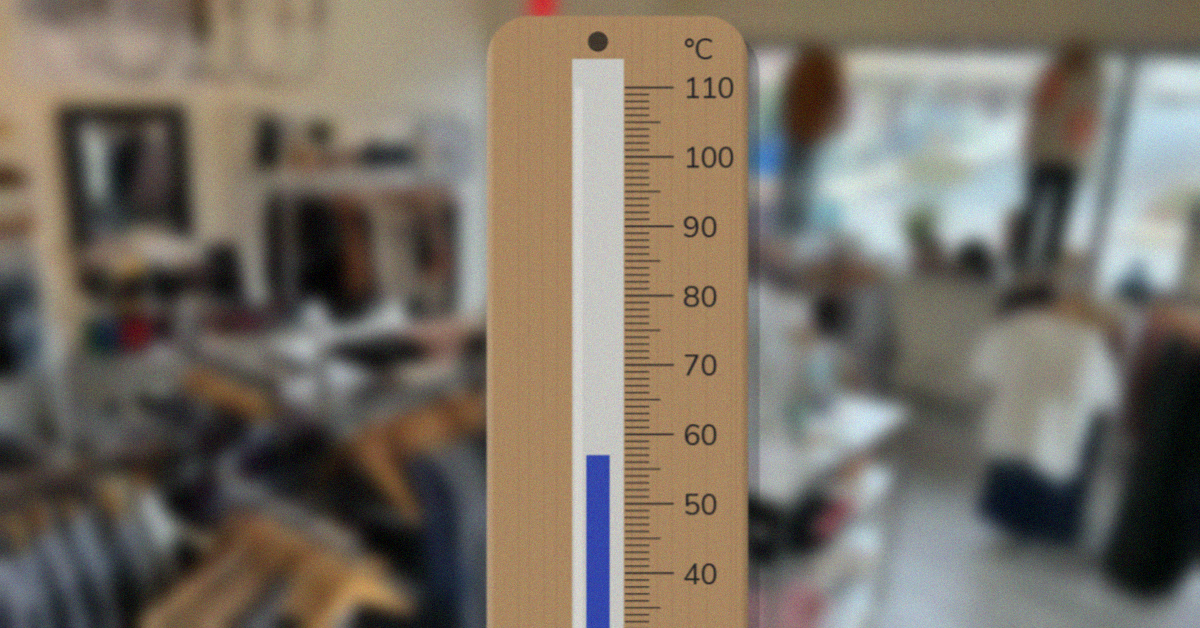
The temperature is 57°C
